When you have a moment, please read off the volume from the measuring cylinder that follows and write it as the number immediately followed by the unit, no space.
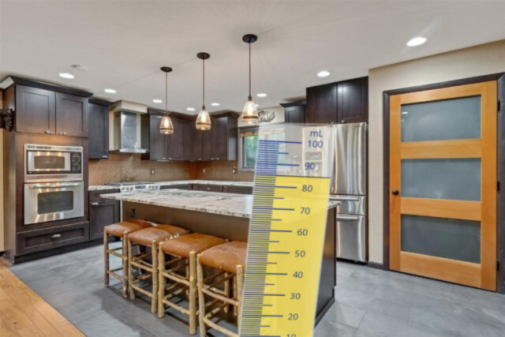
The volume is 85mL
